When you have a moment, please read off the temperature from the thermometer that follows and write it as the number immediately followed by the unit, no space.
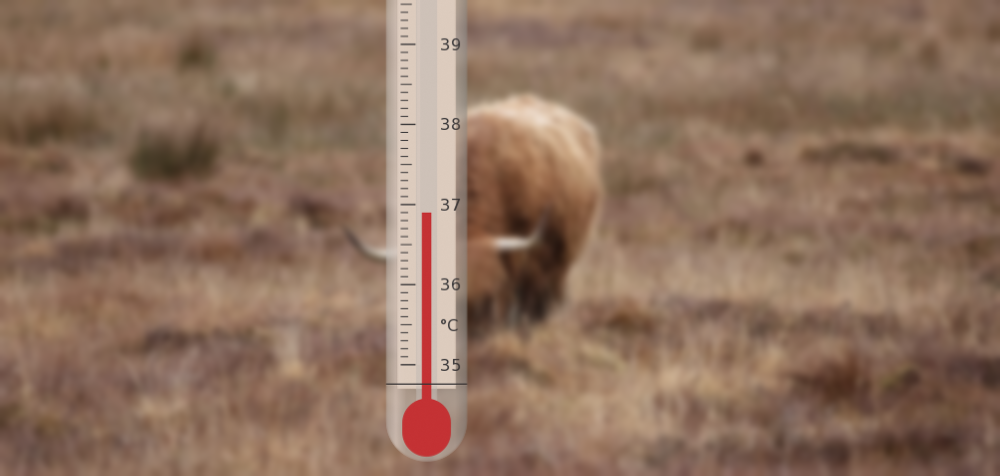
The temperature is 36.9°C
